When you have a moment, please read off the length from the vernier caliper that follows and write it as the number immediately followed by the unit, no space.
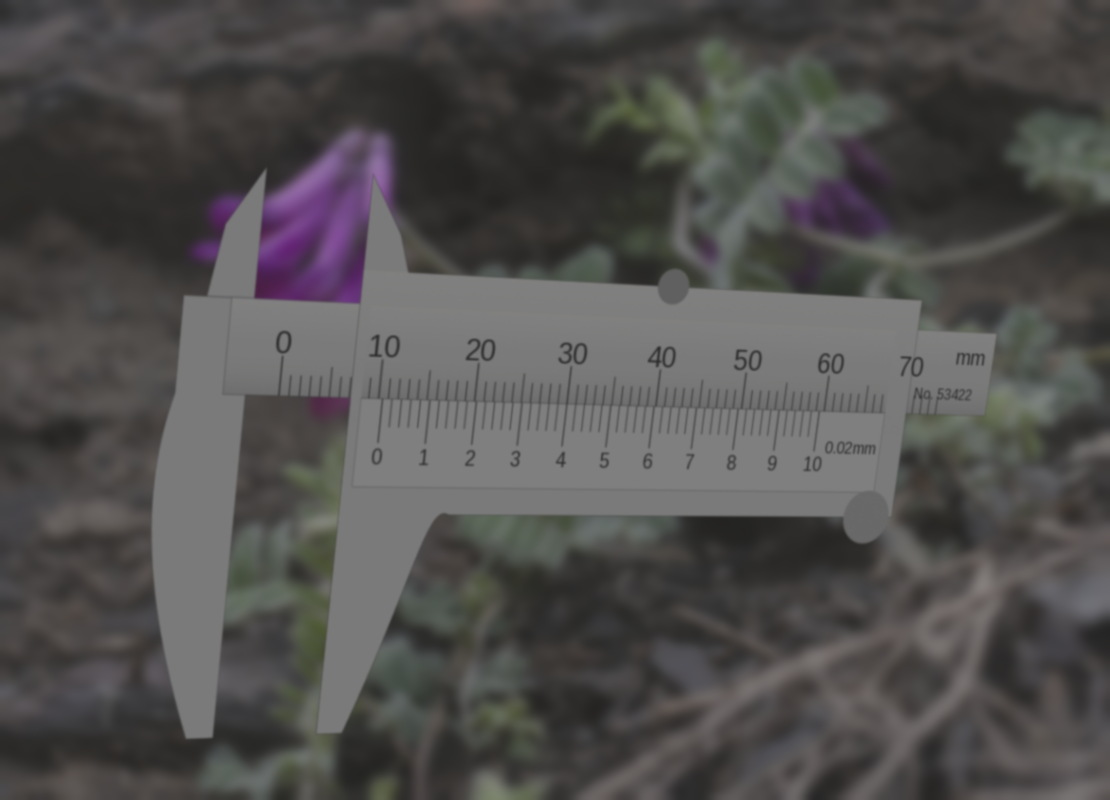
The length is 10.4mm
